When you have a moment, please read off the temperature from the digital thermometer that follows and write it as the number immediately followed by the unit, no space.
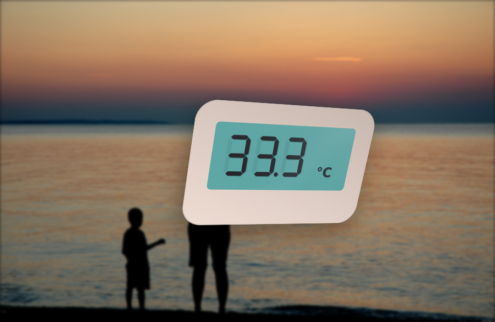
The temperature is 33.3°C
